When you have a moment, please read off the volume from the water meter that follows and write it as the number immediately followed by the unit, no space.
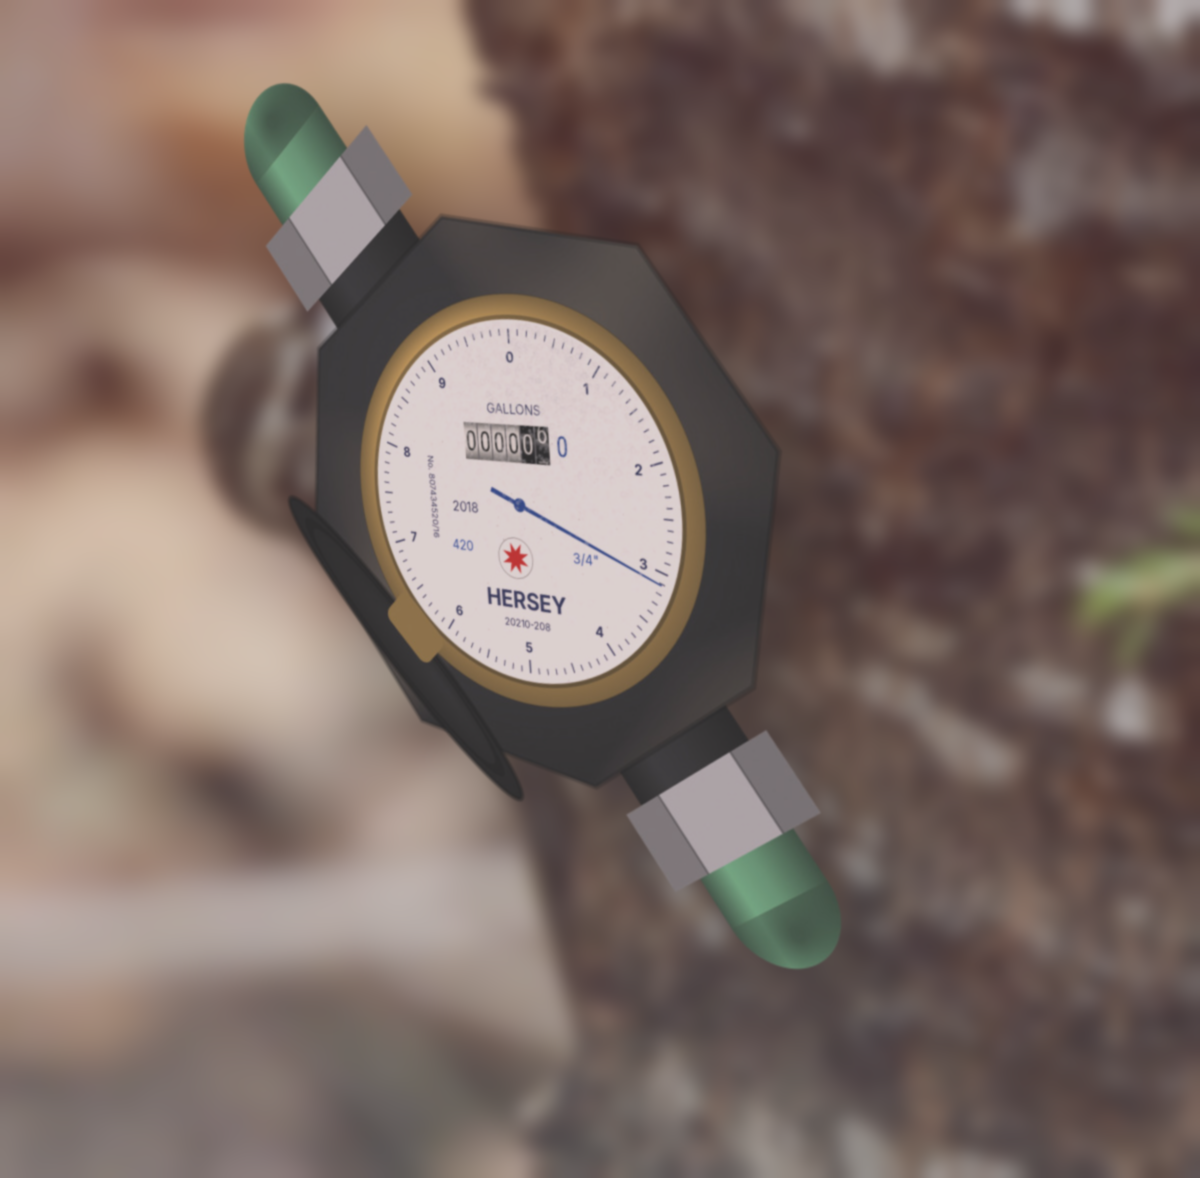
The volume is 63.1gal
